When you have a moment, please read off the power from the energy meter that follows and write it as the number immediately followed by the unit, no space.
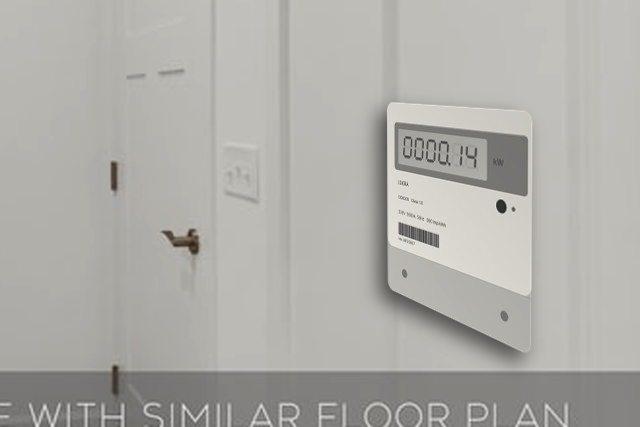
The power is 0.14kW
